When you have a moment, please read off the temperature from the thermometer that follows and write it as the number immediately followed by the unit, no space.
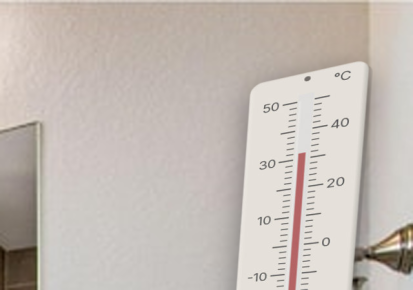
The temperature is 32°C
